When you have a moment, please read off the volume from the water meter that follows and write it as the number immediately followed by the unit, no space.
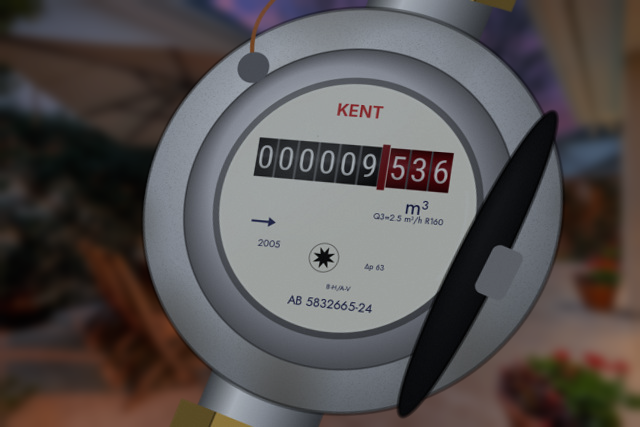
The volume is 9.536m³
